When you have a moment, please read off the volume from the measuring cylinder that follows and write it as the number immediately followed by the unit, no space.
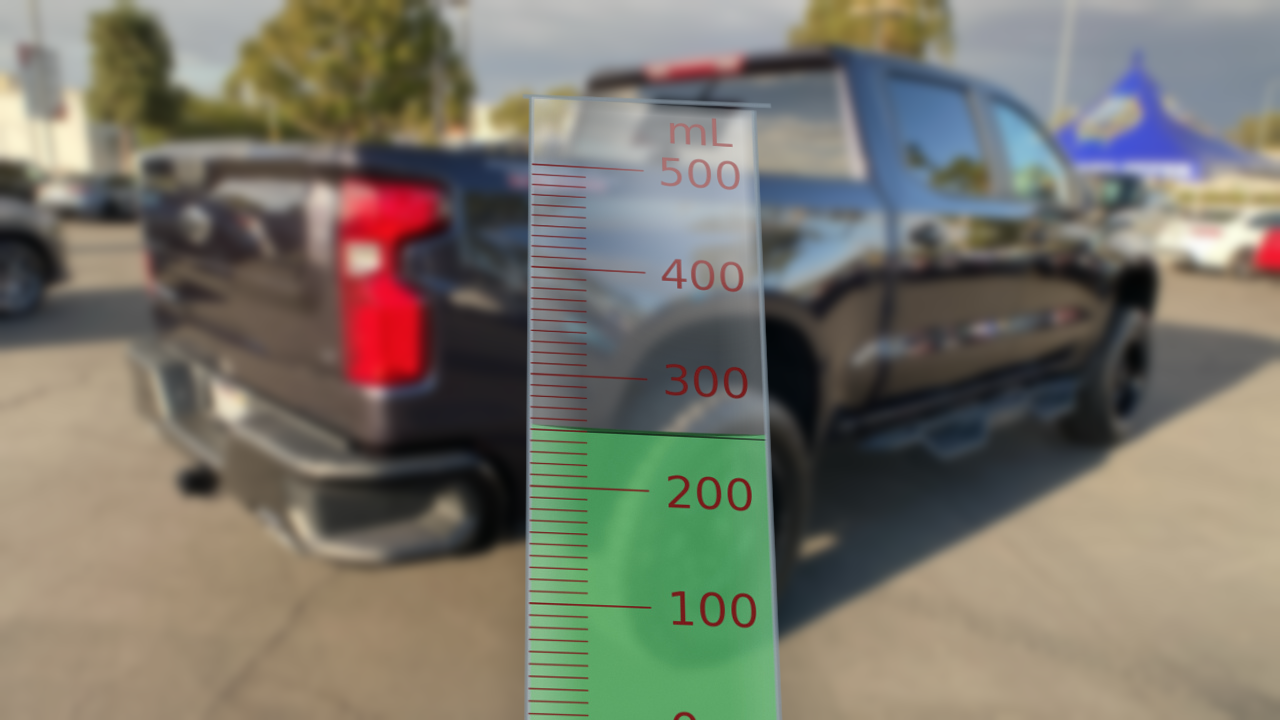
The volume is 250mL
